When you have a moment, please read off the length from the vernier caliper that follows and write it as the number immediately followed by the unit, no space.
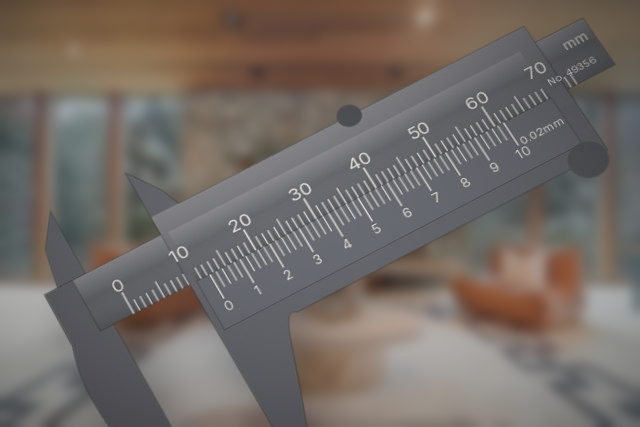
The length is 12.4mm
